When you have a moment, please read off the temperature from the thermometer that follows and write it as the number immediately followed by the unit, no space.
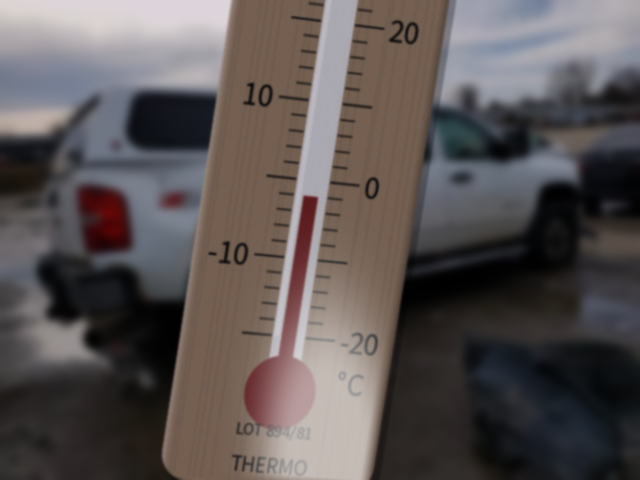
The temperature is -2°C
